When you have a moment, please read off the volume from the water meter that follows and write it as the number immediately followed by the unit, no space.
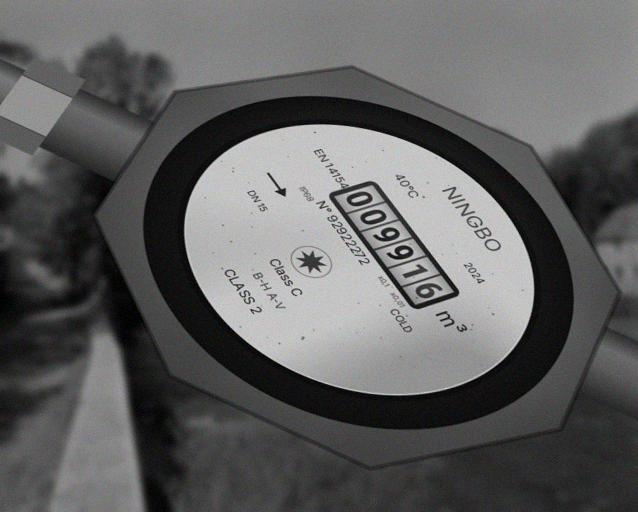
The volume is 99.16m³
